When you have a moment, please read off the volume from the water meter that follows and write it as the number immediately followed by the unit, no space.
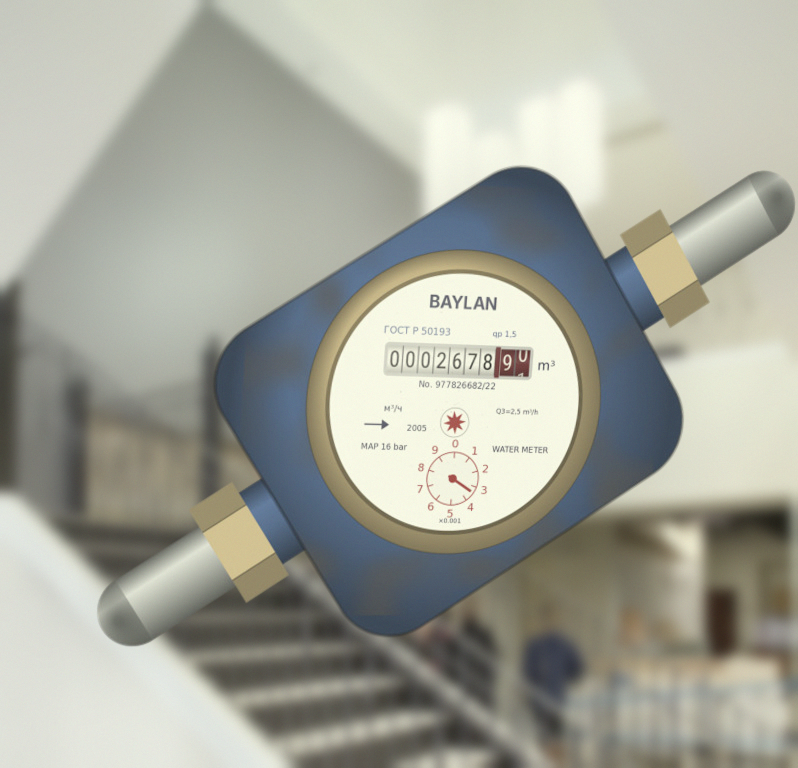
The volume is 2678.903m³
